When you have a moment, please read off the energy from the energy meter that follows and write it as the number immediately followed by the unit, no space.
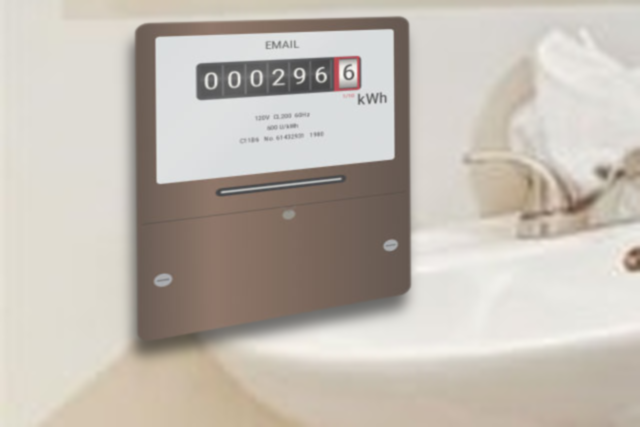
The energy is 296.6kWh
